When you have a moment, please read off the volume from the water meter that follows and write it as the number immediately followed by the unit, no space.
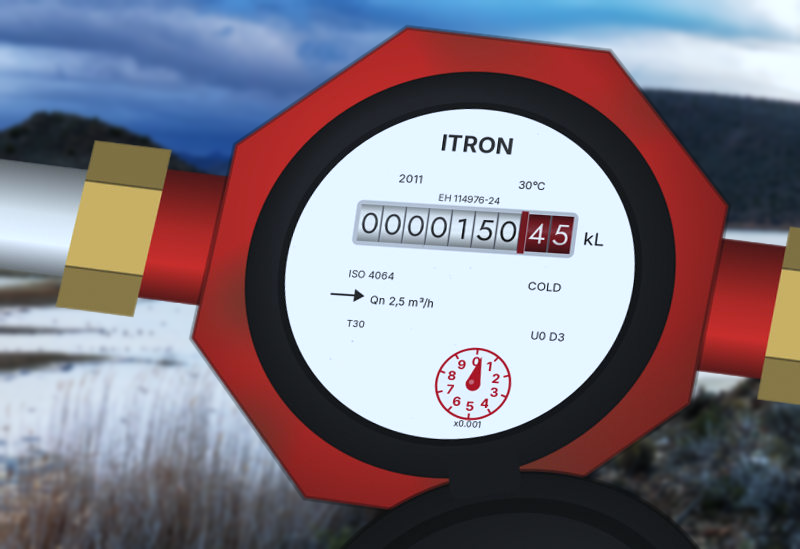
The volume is 150.450kL
